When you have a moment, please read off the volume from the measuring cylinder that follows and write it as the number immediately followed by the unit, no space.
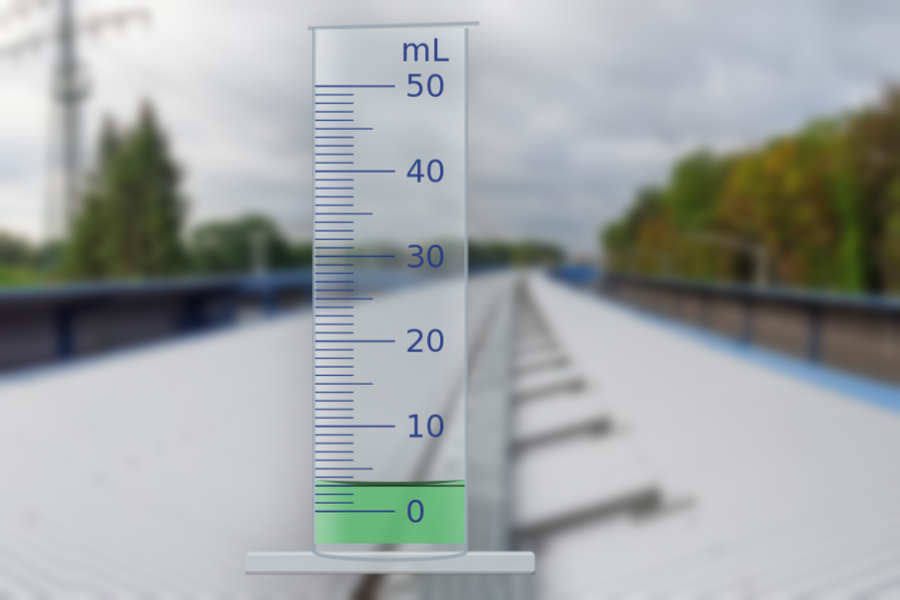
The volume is 3mL
